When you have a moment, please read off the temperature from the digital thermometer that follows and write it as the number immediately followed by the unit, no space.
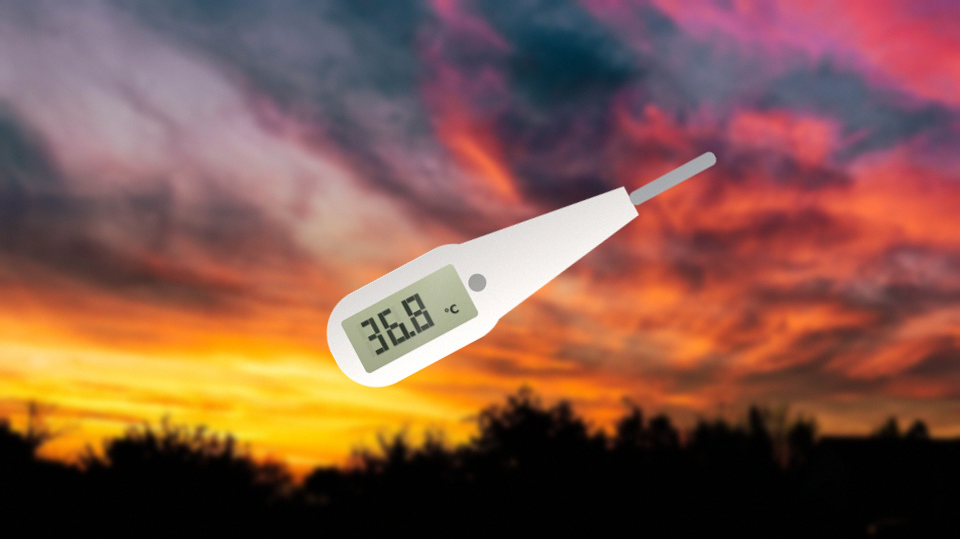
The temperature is 36.8°C
